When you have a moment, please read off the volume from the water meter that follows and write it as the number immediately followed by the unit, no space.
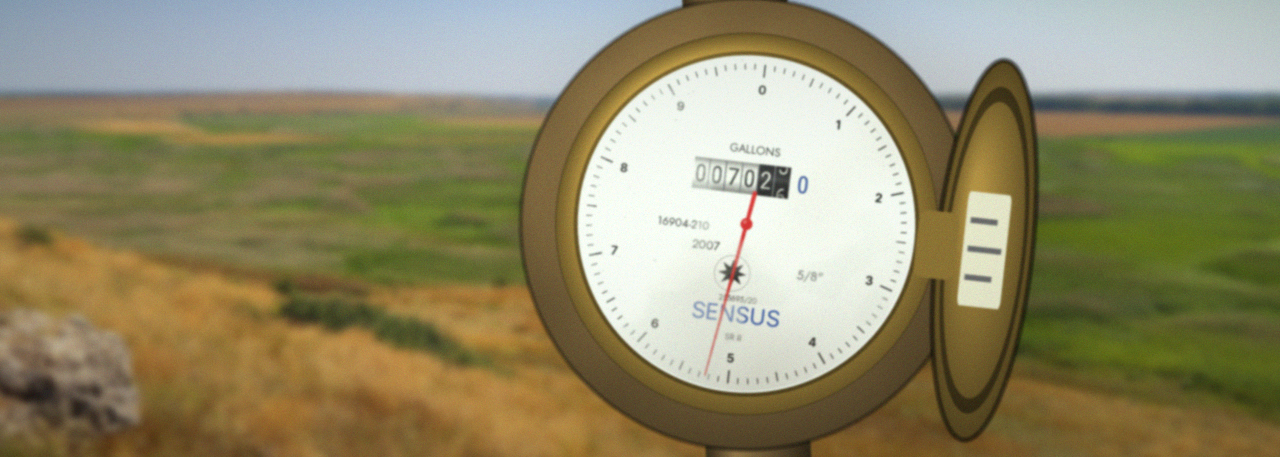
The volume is 70255.2gal
